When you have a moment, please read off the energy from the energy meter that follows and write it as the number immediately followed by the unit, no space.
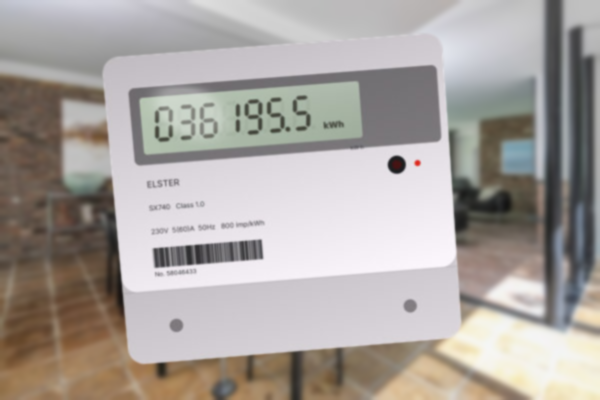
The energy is 36195.5kWh
